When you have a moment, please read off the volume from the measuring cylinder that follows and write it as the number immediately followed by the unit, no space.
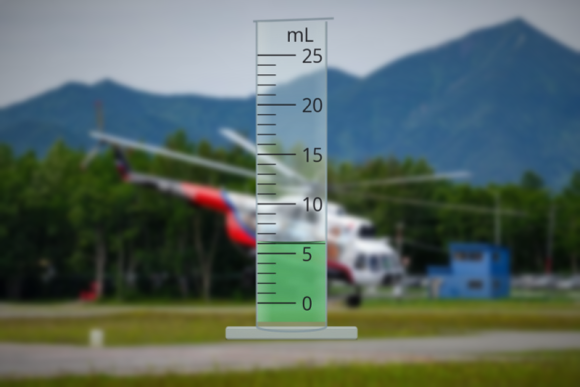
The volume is 6mL
